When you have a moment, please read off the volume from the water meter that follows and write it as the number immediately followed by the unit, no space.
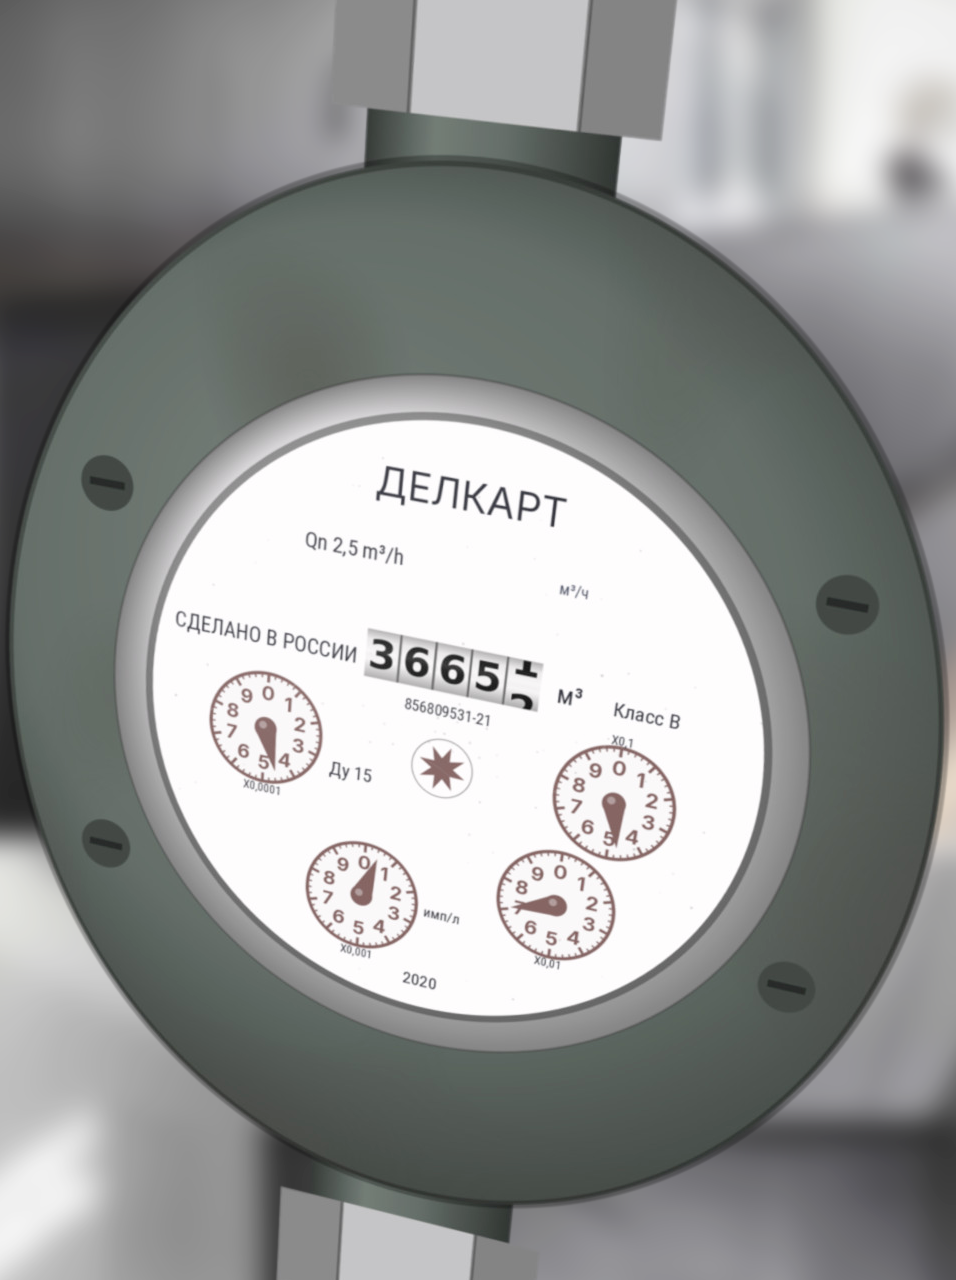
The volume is 36651.4704m³
